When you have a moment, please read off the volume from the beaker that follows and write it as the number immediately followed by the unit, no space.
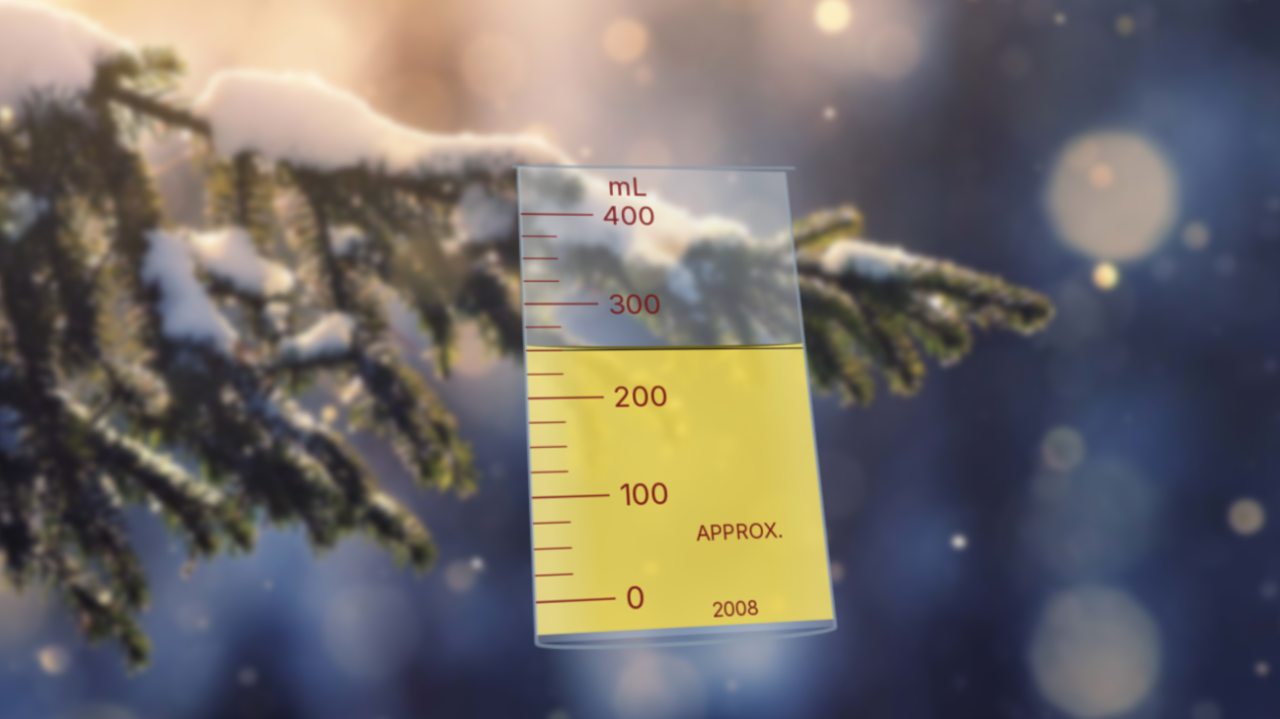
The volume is 250mL
